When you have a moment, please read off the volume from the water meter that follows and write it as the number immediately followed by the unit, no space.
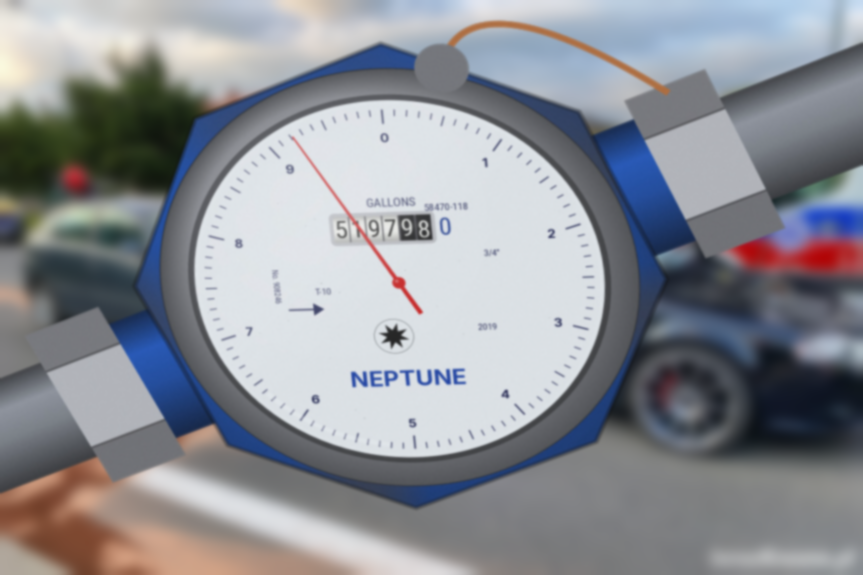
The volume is 5197979.2gal
